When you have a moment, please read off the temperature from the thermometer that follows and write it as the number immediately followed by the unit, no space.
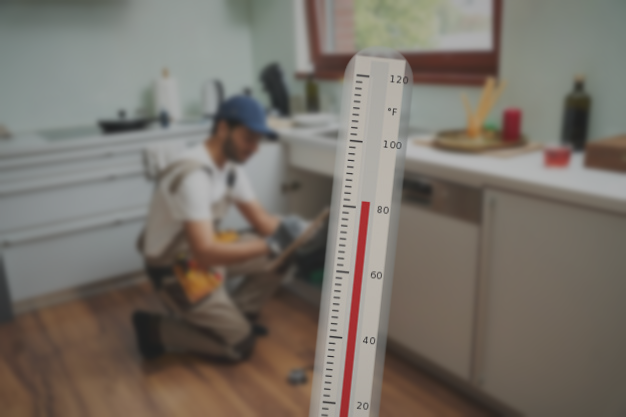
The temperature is 82°F
